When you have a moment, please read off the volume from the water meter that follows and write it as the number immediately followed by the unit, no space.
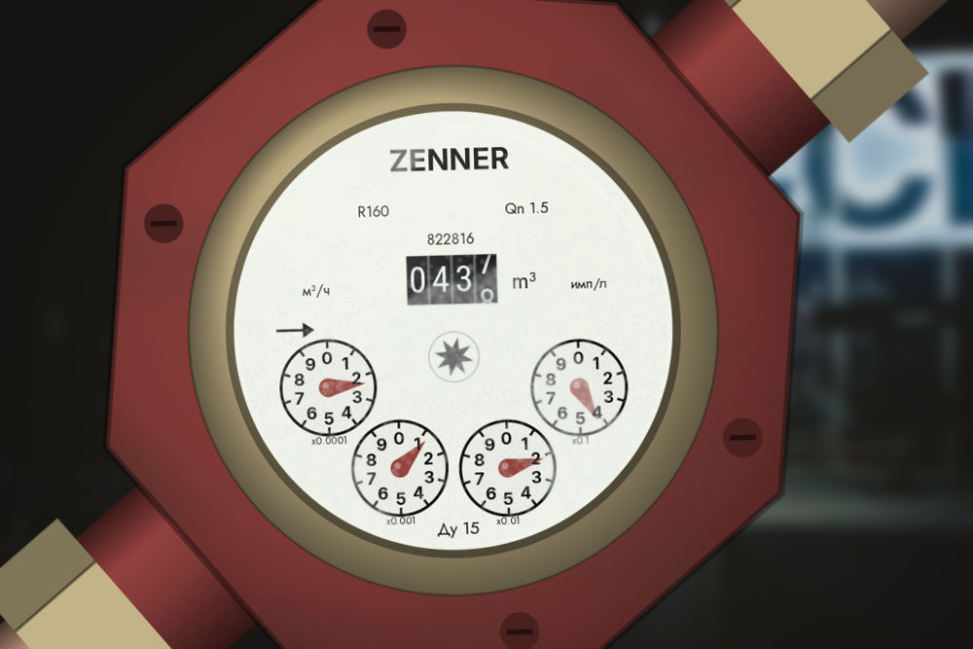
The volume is 437.4212m³
